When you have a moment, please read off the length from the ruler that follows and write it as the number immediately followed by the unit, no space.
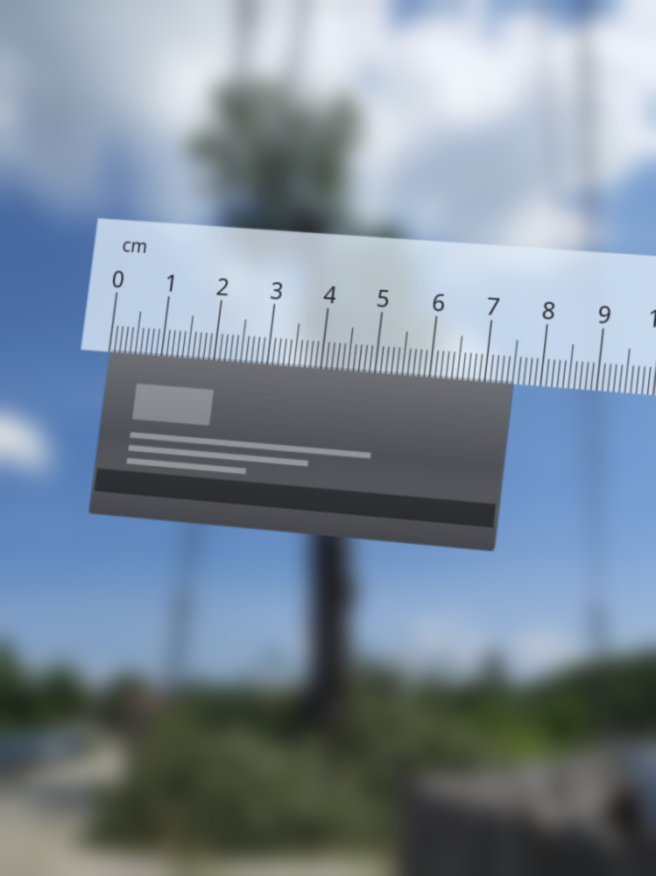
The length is 7.5cm
